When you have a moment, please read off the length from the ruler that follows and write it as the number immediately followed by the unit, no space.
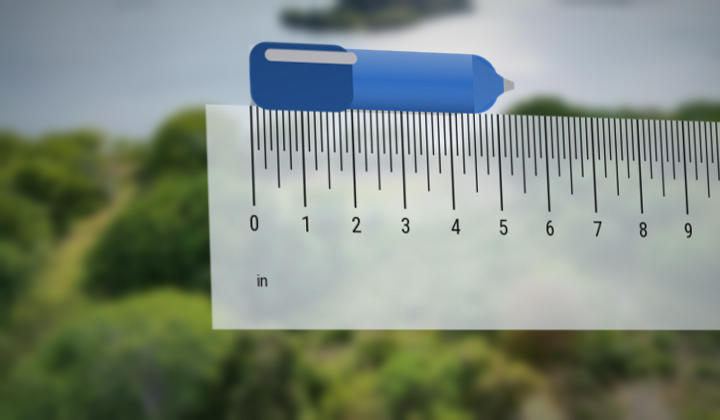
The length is 5.375in
